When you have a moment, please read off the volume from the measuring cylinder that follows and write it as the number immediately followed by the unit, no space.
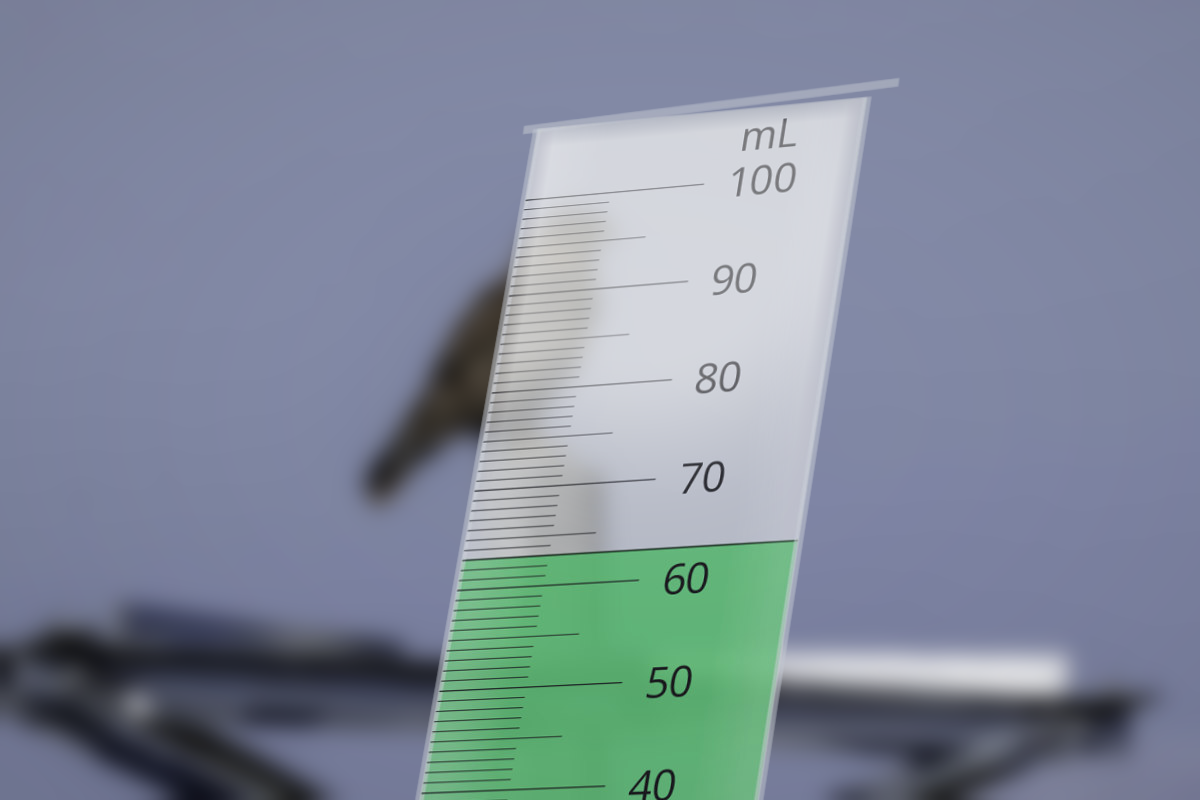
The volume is 63mL
